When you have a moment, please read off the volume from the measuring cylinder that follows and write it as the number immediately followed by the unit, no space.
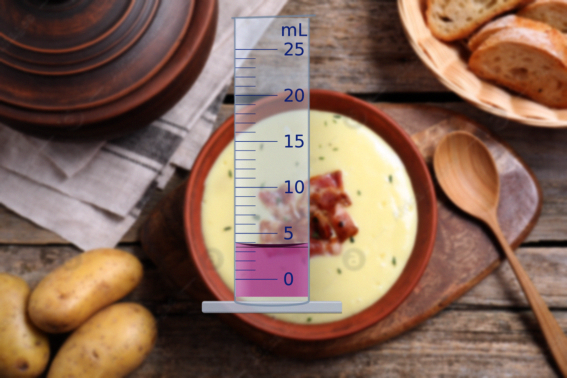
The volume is 3.5mL
